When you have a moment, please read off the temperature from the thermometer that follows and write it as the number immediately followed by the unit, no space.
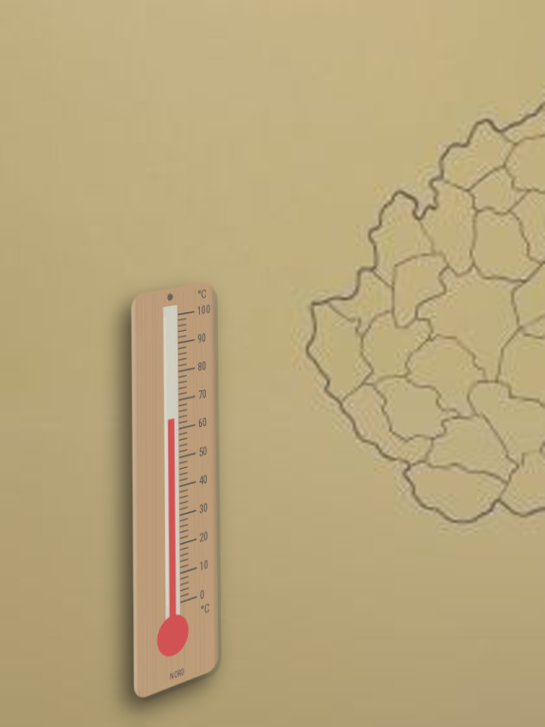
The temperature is 64°C
